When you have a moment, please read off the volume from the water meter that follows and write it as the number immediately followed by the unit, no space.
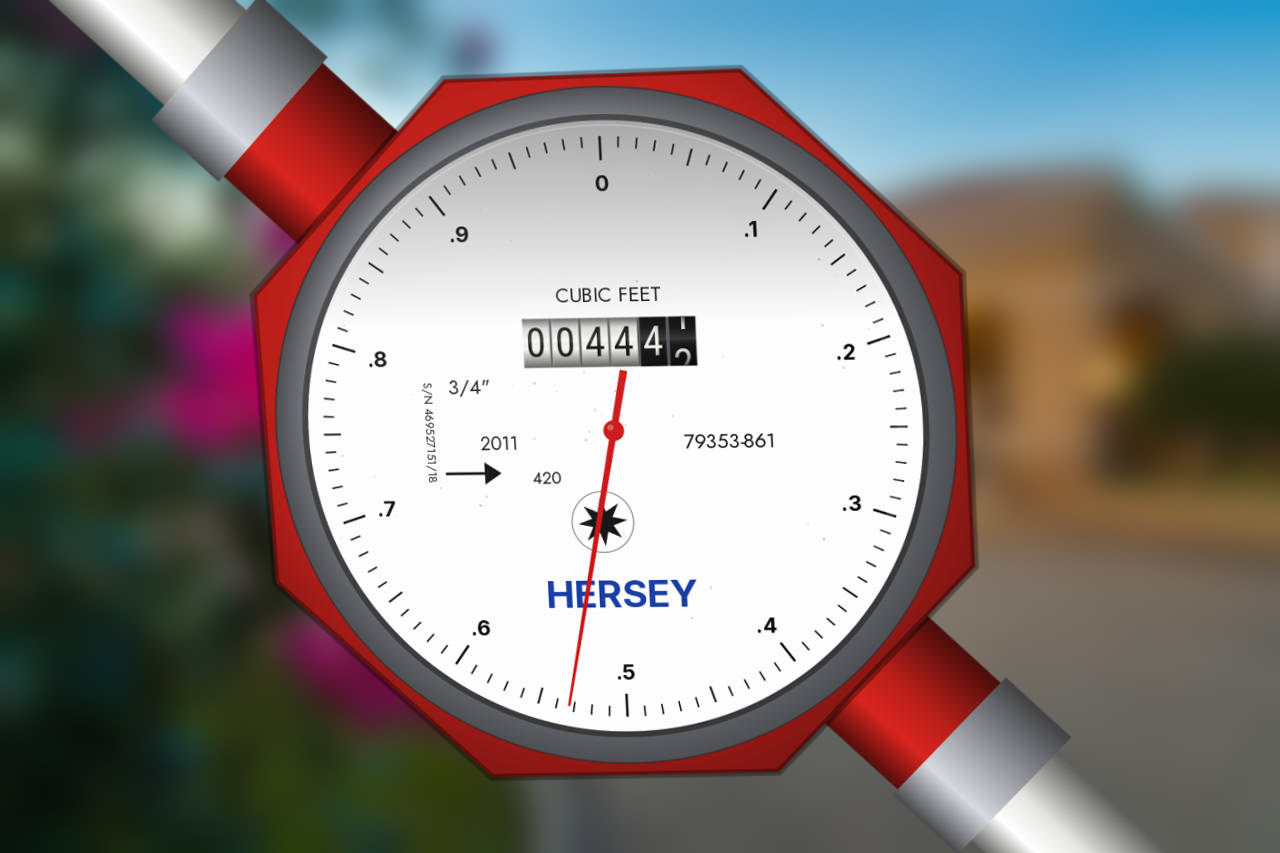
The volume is 4441.53ft³
